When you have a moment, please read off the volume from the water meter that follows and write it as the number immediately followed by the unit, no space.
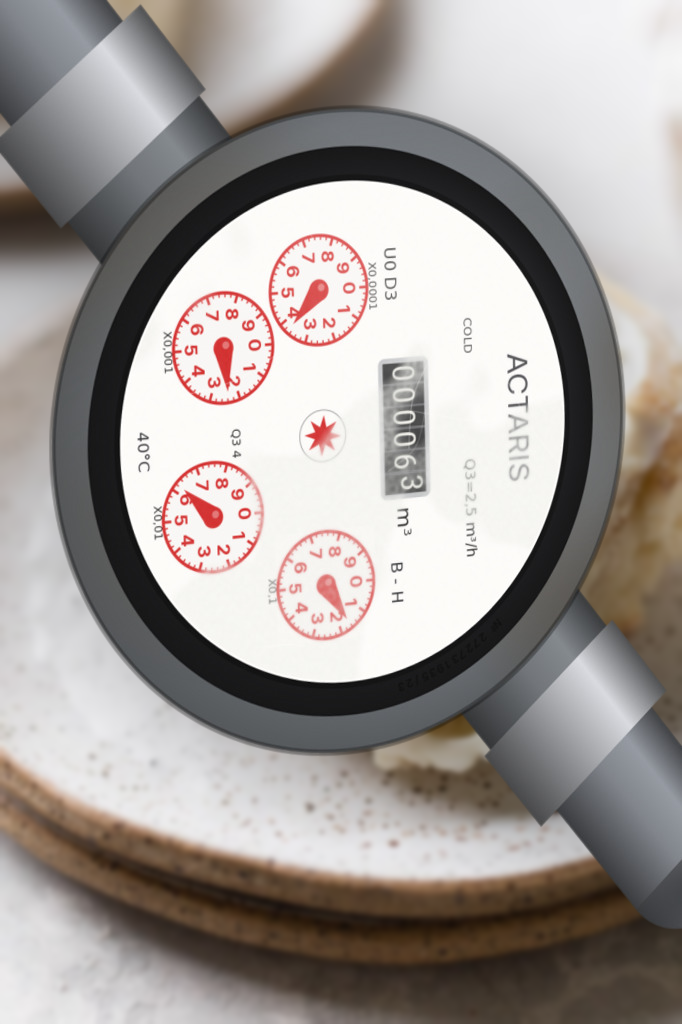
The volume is 63.1623m³
